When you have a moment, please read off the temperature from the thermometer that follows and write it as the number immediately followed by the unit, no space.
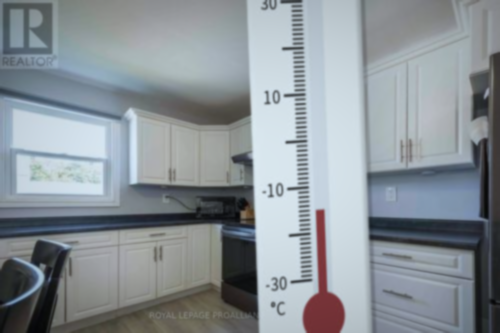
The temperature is -15°C
